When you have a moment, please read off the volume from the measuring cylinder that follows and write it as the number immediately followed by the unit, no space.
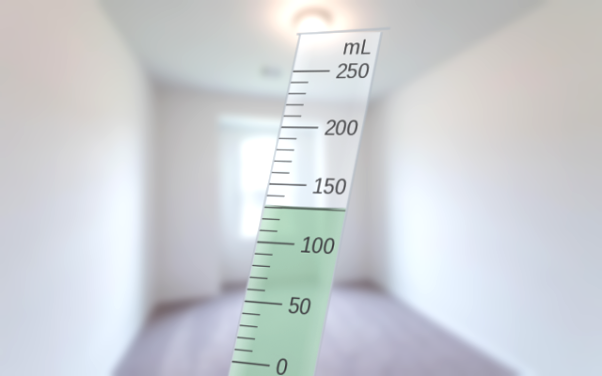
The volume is 130mL
